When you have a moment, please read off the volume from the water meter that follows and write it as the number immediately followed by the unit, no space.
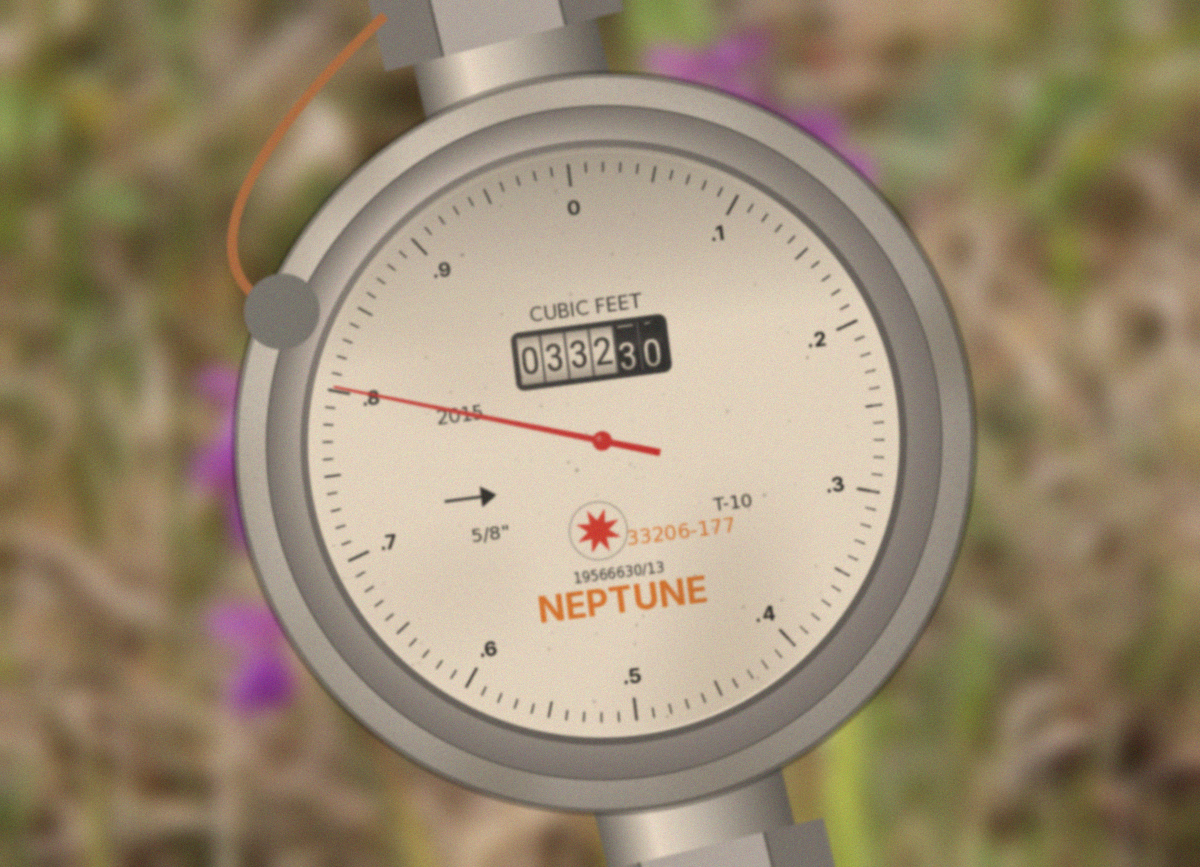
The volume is 33229.80ft³
